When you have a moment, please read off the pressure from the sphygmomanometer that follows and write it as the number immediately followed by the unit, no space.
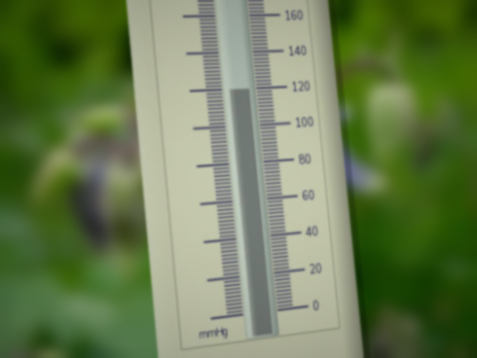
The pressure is 120mmHg
